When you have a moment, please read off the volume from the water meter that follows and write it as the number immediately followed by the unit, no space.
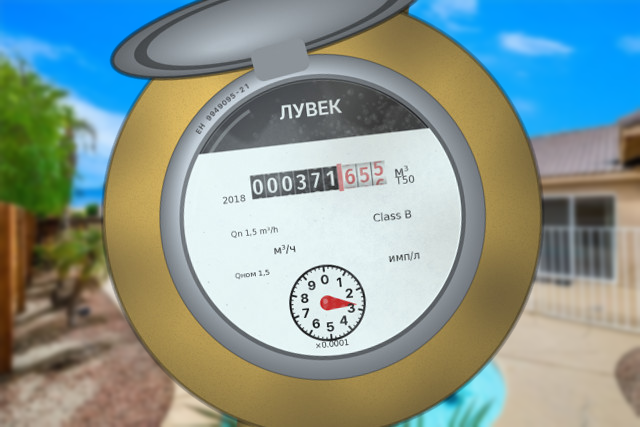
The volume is 371.6552m³
